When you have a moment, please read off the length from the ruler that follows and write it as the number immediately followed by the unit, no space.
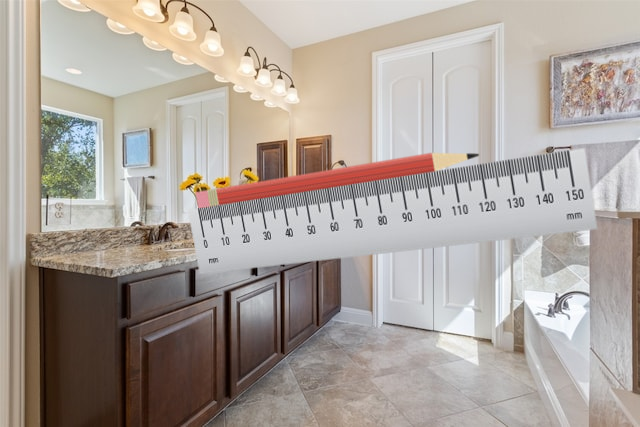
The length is 120mm
